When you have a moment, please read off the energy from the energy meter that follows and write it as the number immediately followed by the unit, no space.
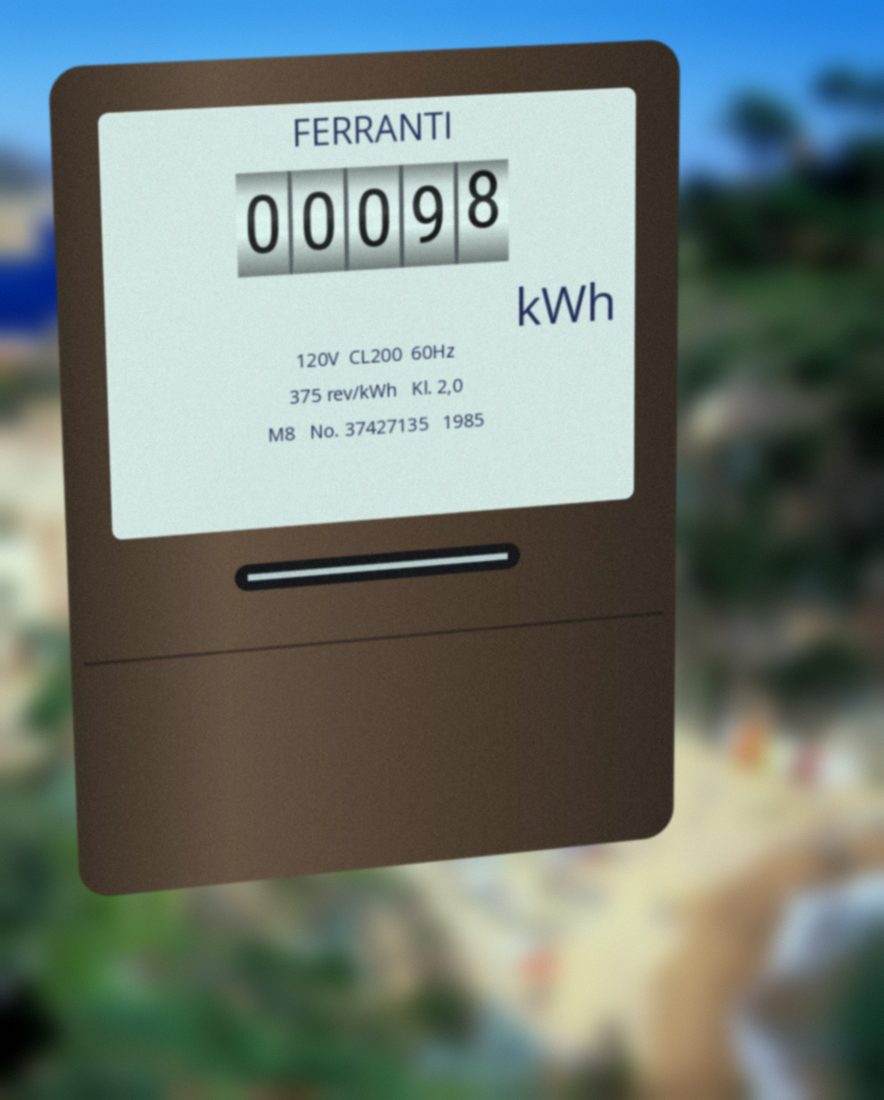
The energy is 98kWh
